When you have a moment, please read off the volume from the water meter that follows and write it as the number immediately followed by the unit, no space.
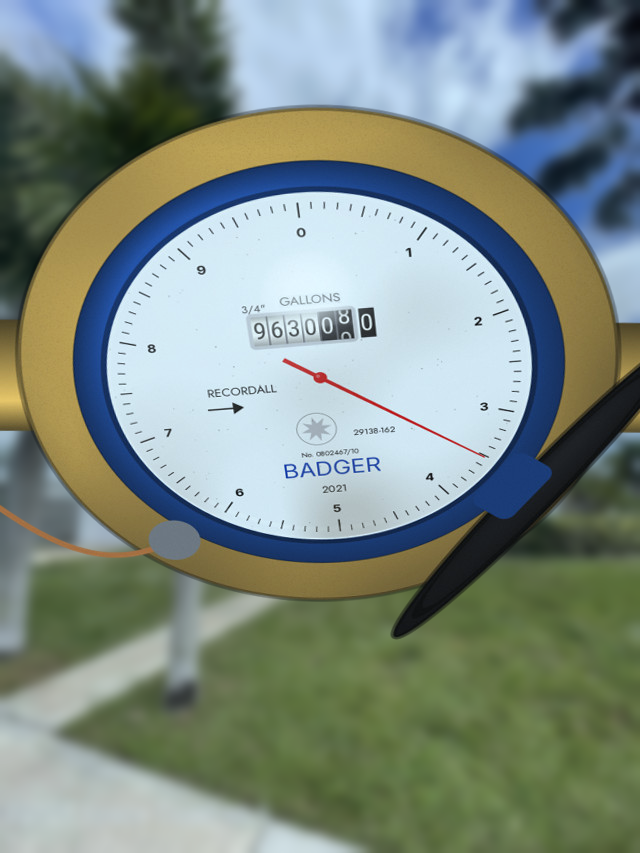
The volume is 9630083.5gal
